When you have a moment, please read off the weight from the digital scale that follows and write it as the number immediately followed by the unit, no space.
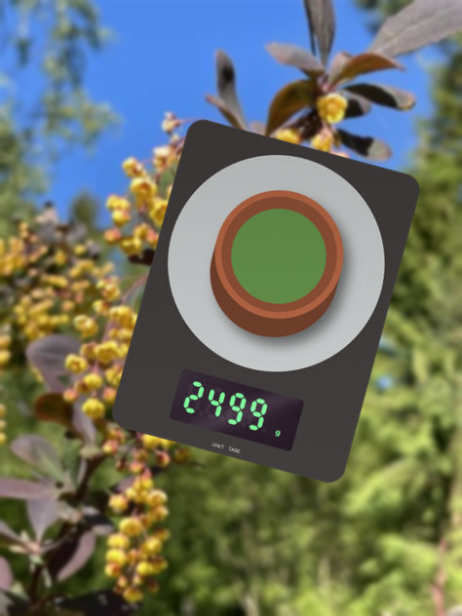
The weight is 2499g
